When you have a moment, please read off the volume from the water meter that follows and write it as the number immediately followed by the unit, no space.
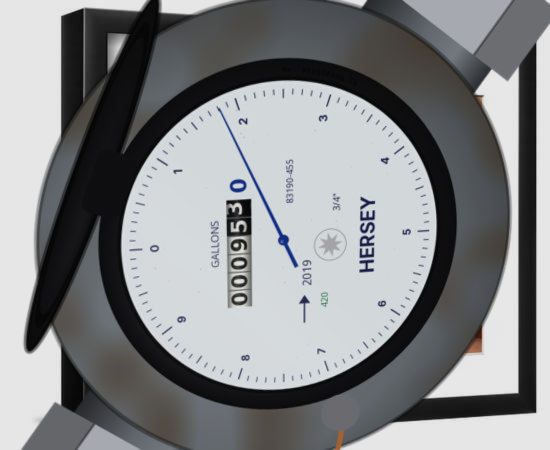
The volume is 9531.8gal
